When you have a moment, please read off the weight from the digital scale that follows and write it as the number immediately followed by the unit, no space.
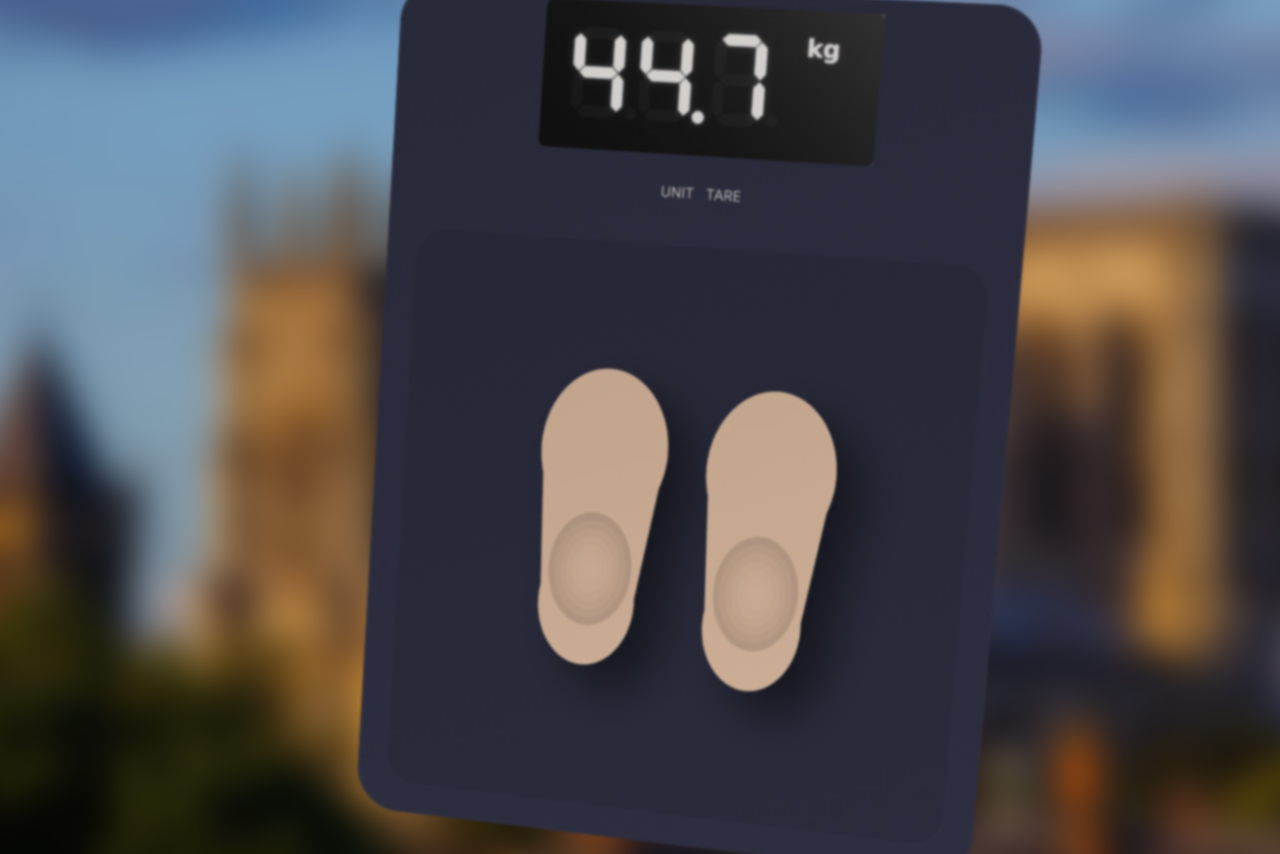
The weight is 44.7kg
